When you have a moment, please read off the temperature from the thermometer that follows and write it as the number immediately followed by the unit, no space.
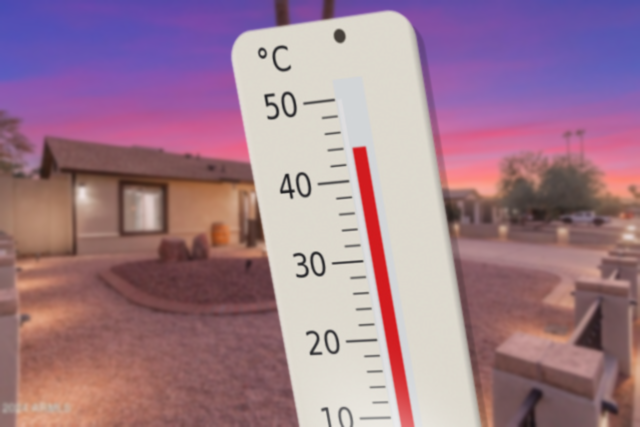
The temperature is 44°C
